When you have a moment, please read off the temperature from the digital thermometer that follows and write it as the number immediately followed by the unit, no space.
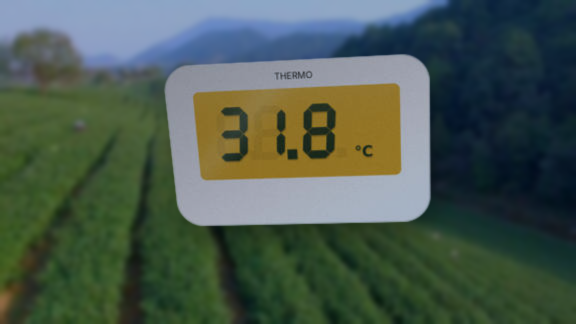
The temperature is 31.8°C
